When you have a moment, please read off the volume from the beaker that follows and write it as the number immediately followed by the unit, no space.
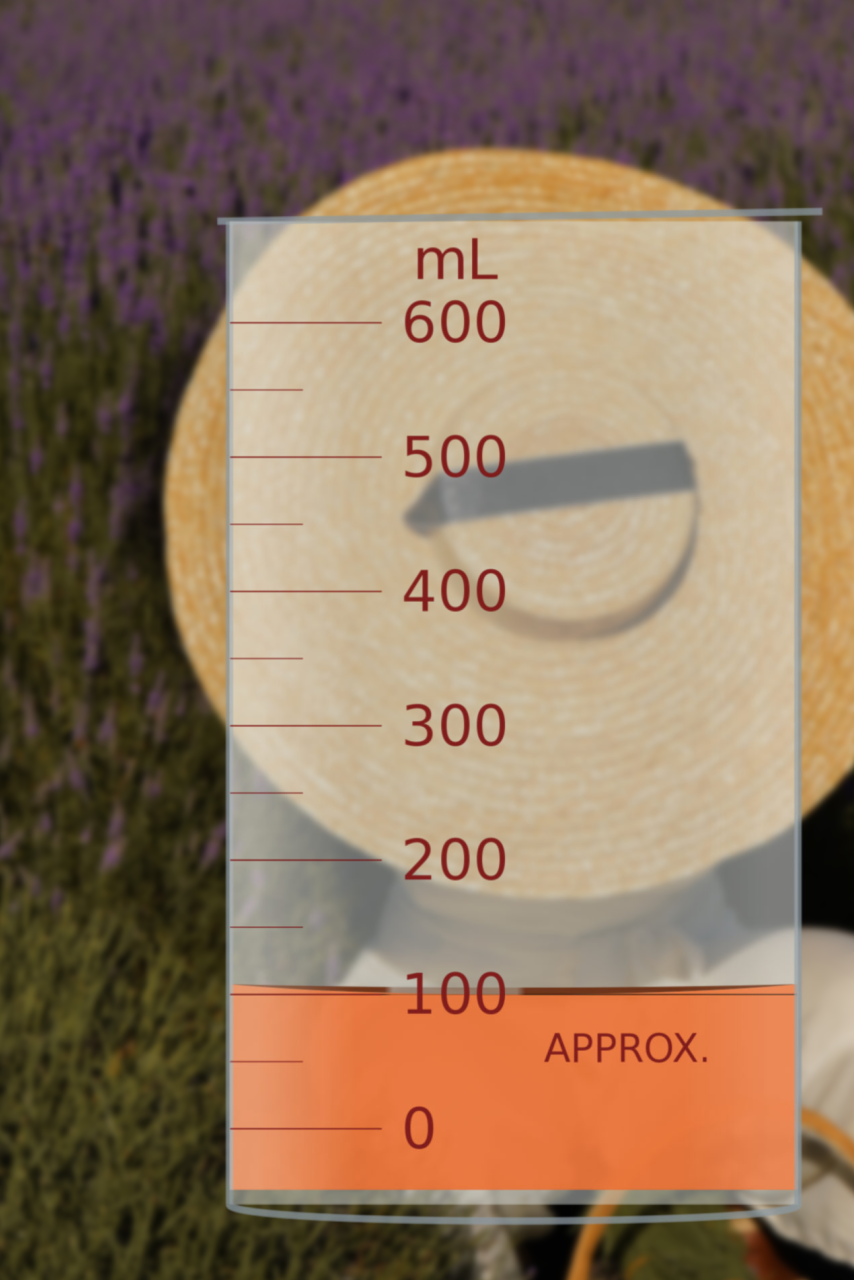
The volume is 100mL
